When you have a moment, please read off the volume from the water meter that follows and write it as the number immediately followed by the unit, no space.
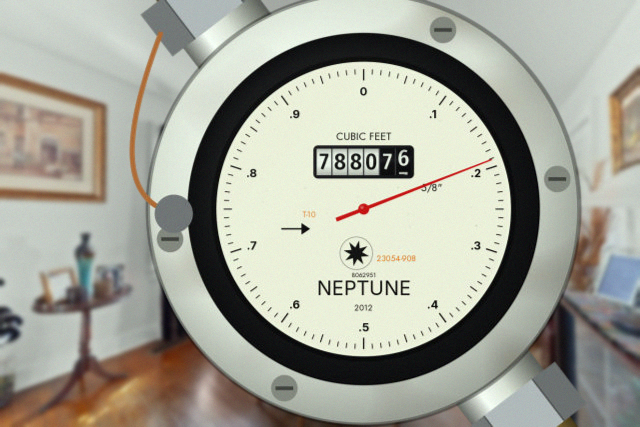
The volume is 788076.19ft³
